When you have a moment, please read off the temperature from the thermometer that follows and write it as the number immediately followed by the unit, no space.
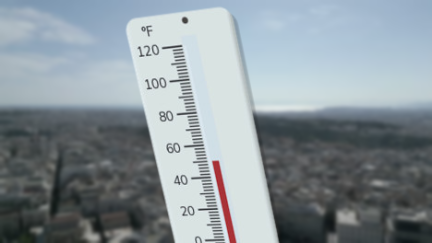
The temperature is 50°F
